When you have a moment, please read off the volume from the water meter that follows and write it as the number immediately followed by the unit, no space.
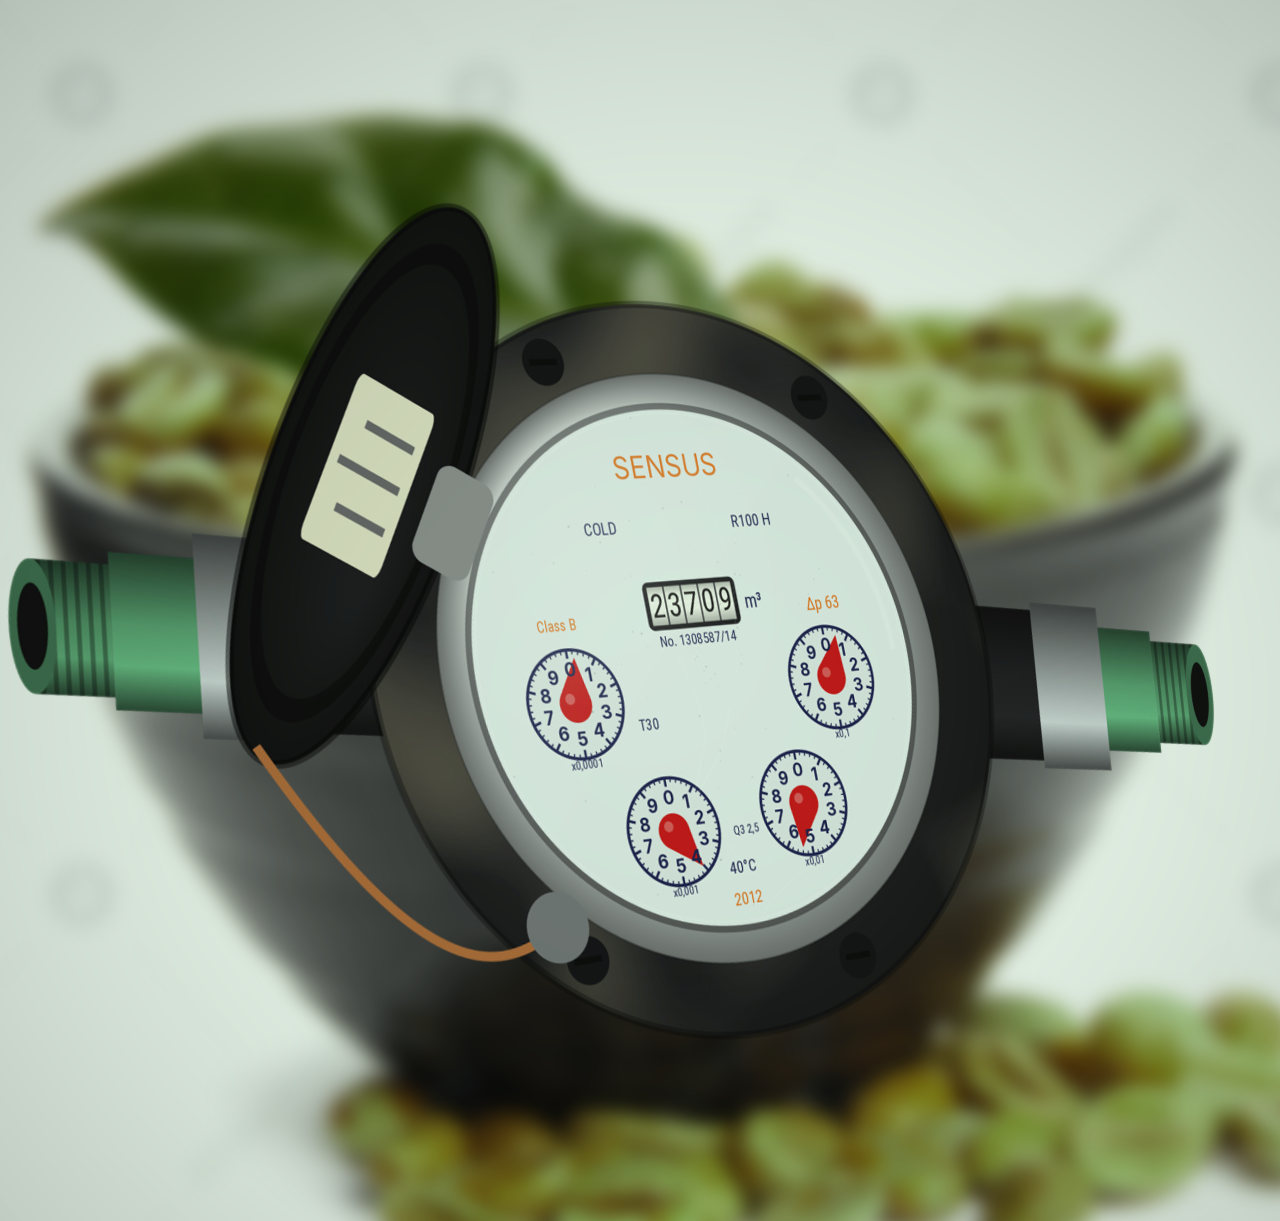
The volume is 23709.0540m³
